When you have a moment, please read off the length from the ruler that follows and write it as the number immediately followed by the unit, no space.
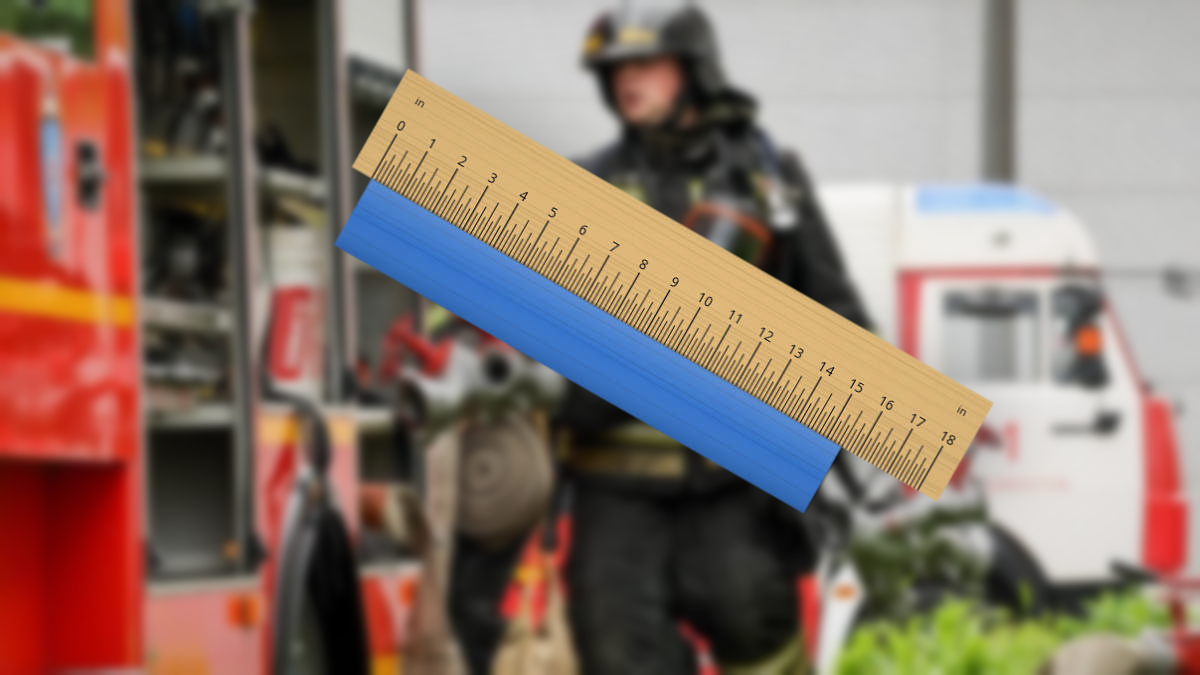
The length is 15.5in
